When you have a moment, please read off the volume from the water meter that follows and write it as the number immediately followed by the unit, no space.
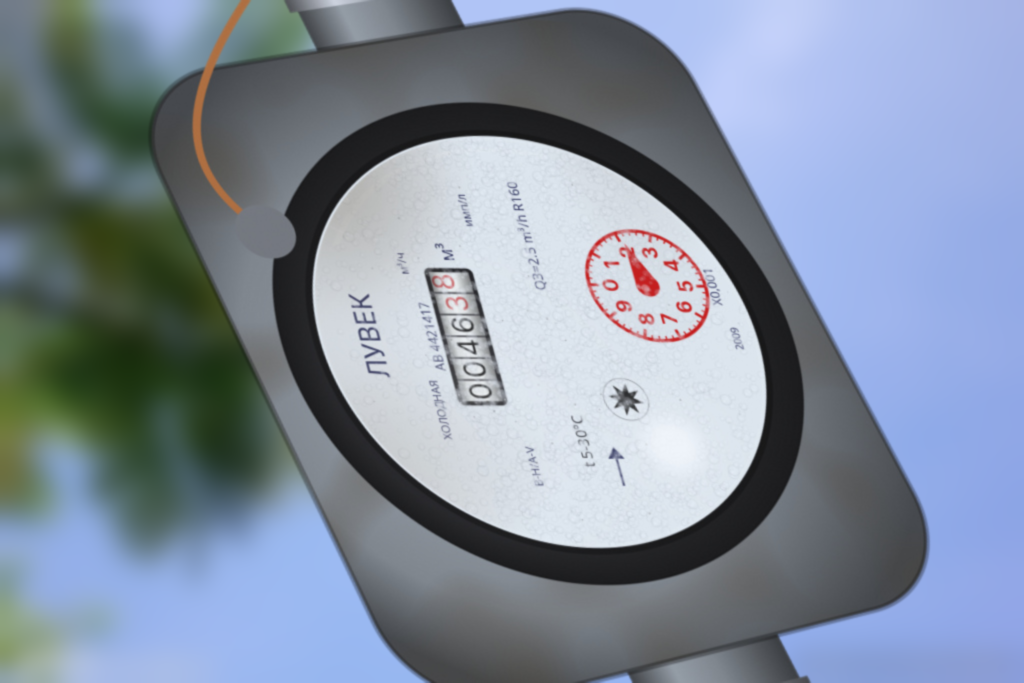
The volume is 46.382m³
